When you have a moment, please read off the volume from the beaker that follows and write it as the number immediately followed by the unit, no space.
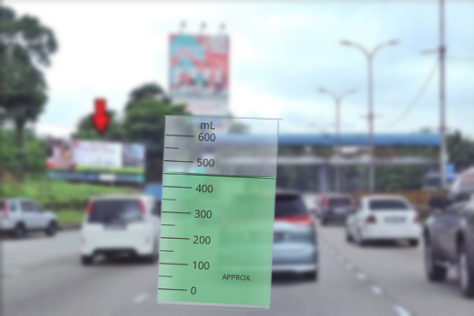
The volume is 450mL
